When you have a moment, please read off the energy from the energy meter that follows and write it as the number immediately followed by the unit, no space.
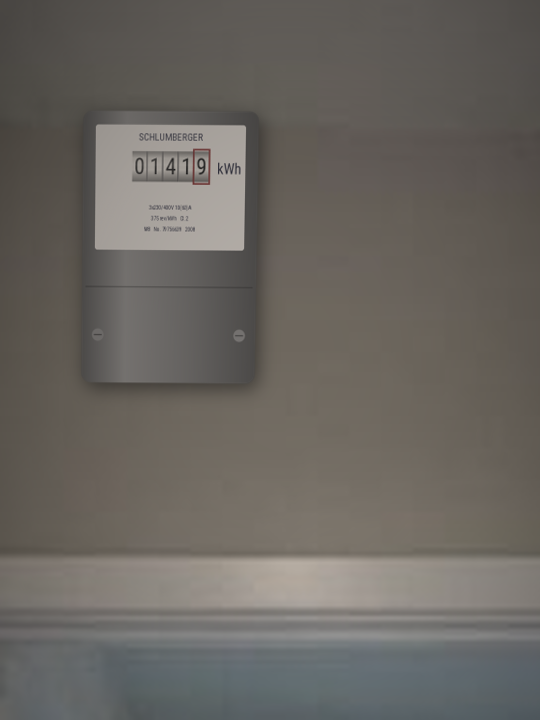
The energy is 141.9kWh
